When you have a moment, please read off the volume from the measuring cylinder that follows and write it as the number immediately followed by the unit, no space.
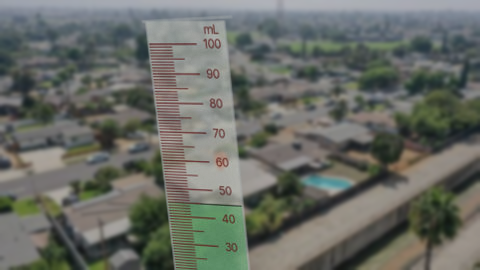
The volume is 45mL
